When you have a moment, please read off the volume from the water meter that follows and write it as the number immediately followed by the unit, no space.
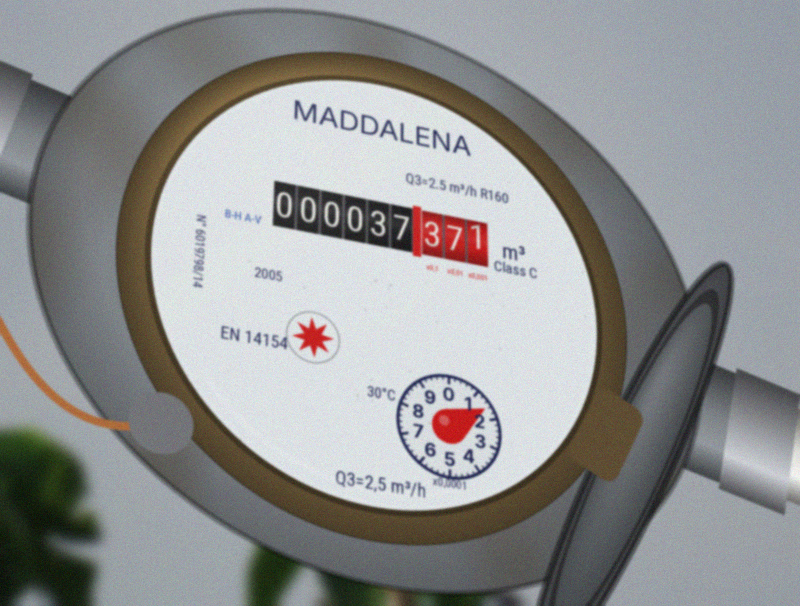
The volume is 37.3711m³
